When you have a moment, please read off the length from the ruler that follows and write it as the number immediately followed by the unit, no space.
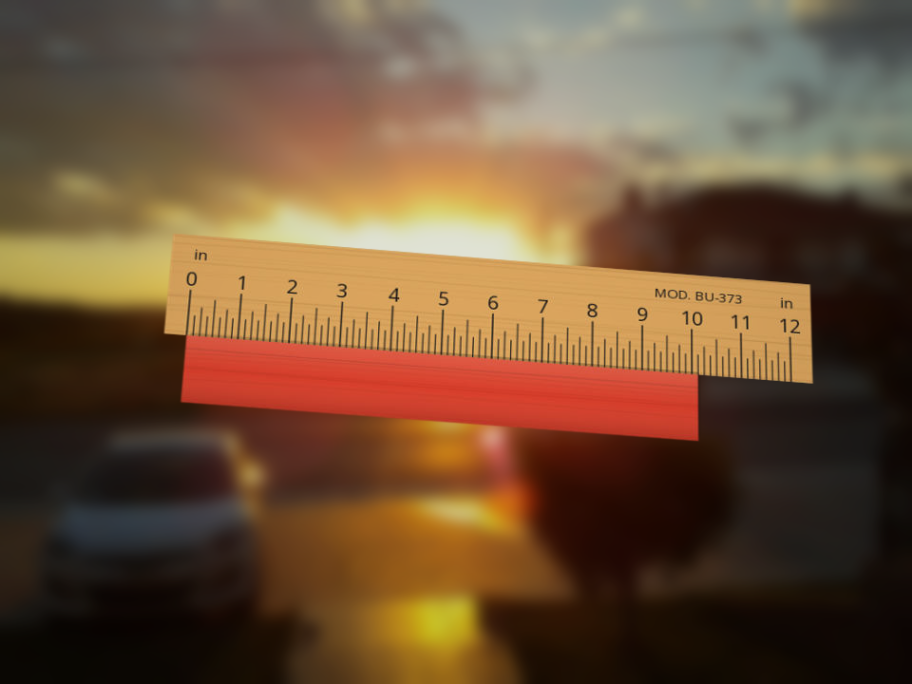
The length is 10.125in
